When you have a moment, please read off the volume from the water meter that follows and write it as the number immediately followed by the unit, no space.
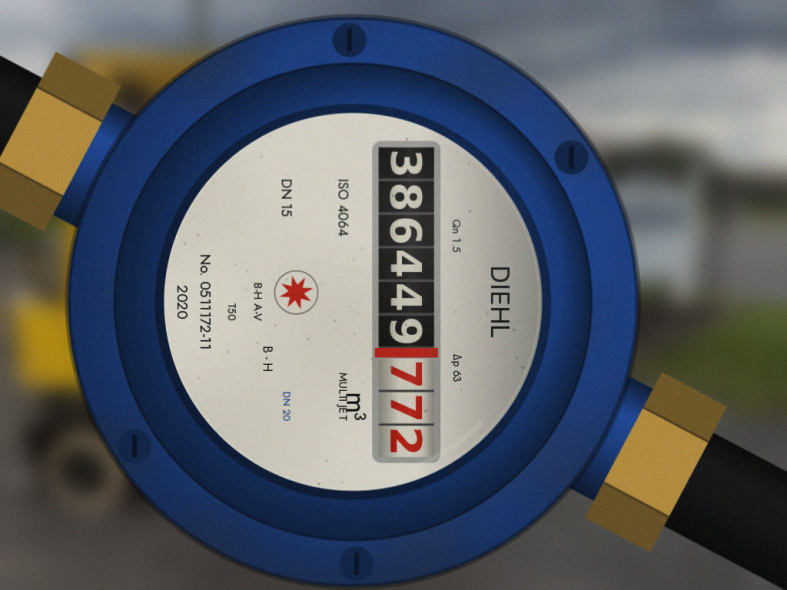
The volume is 386449.772m³
